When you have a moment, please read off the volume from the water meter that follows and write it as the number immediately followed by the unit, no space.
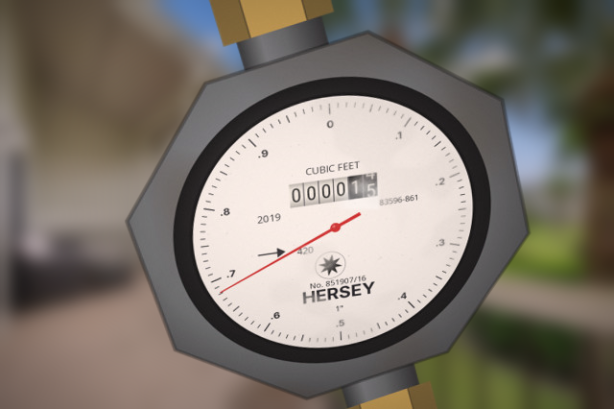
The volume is 14.68ft³
